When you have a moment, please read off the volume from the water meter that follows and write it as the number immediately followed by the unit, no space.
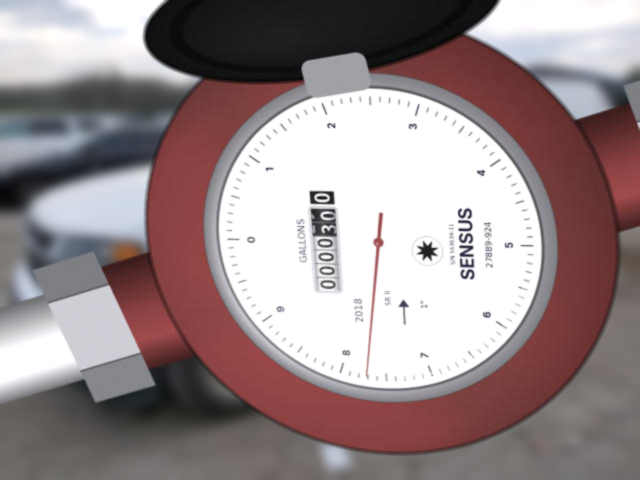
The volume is 297.7gal
